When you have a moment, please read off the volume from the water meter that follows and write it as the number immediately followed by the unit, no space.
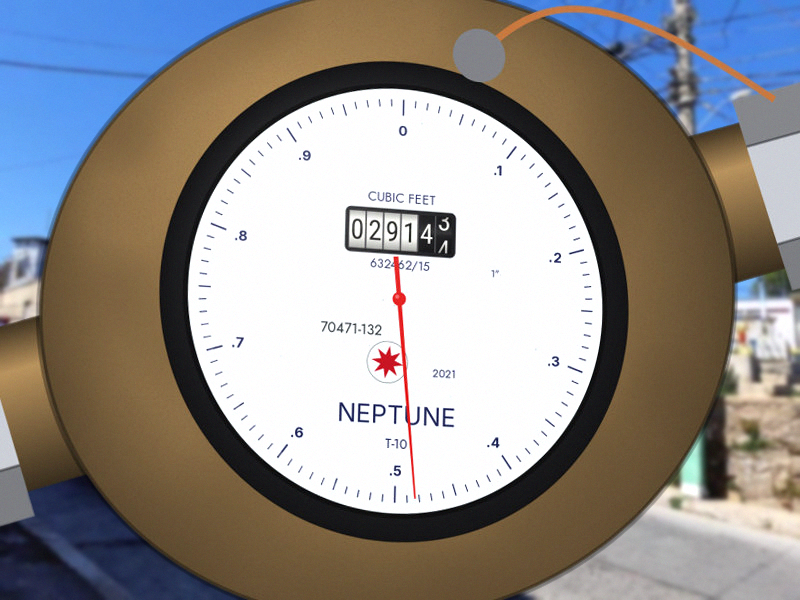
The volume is 29143.48ft³
